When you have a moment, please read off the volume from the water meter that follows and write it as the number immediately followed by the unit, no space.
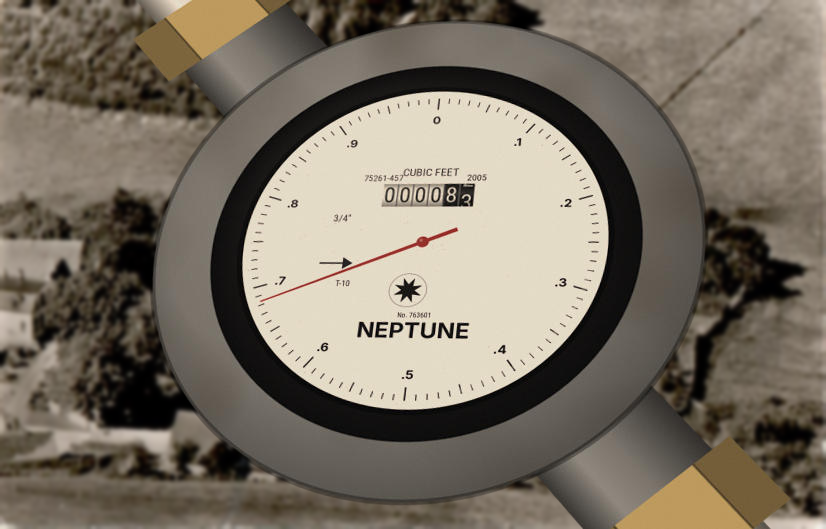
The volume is 82.68ft³
